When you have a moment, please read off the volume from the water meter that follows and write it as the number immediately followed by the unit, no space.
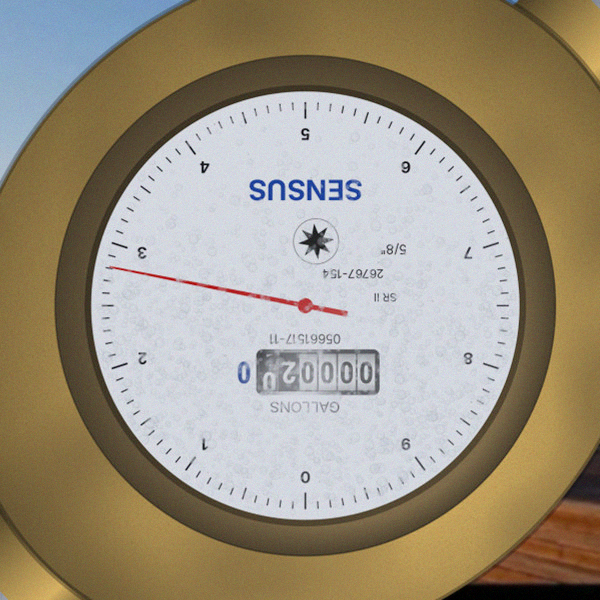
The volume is 202.8gal
